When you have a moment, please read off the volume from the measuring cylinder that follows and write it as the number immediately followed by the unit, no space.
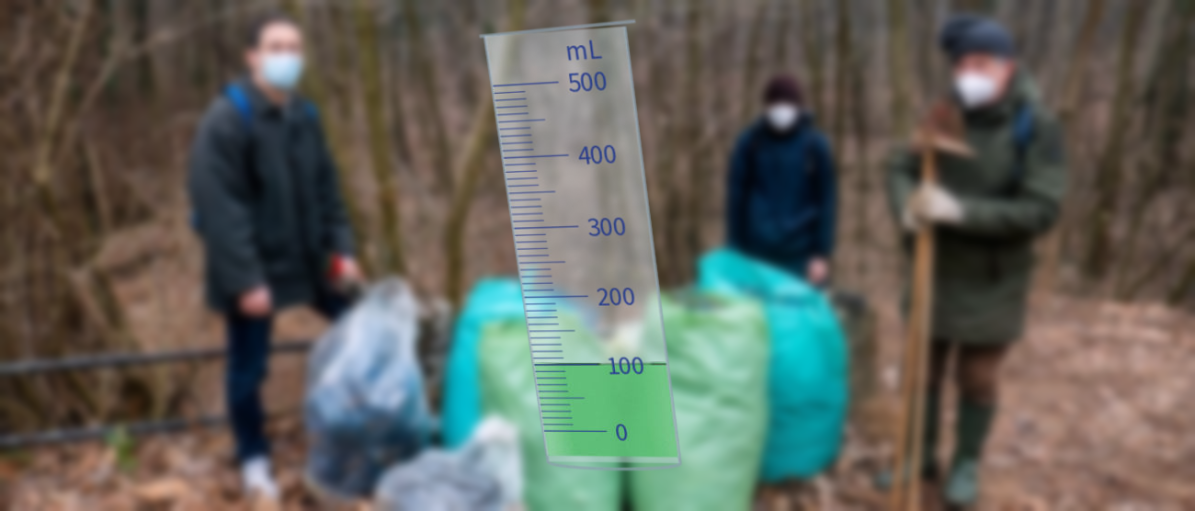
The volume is 100mL
